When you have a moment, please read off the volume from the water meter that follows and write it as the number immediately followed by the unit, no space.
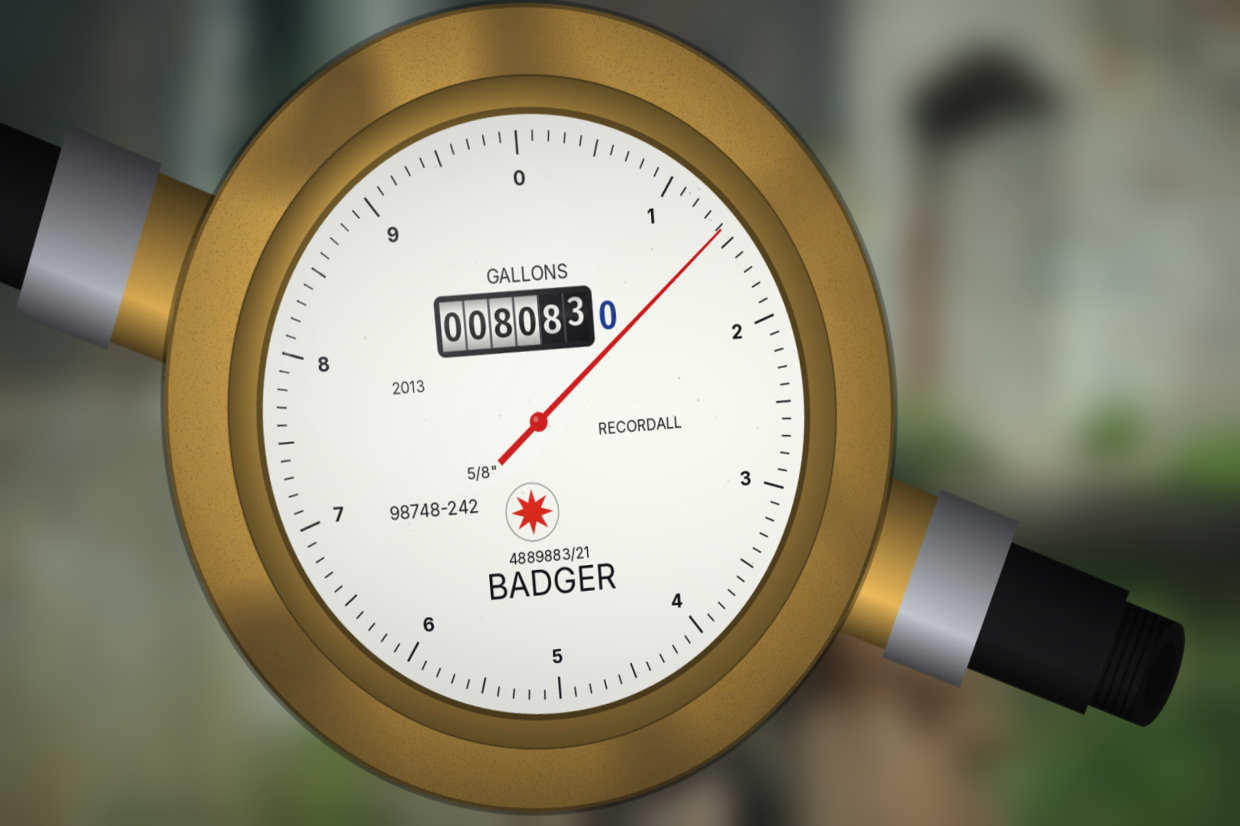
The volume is 80831.4gal
